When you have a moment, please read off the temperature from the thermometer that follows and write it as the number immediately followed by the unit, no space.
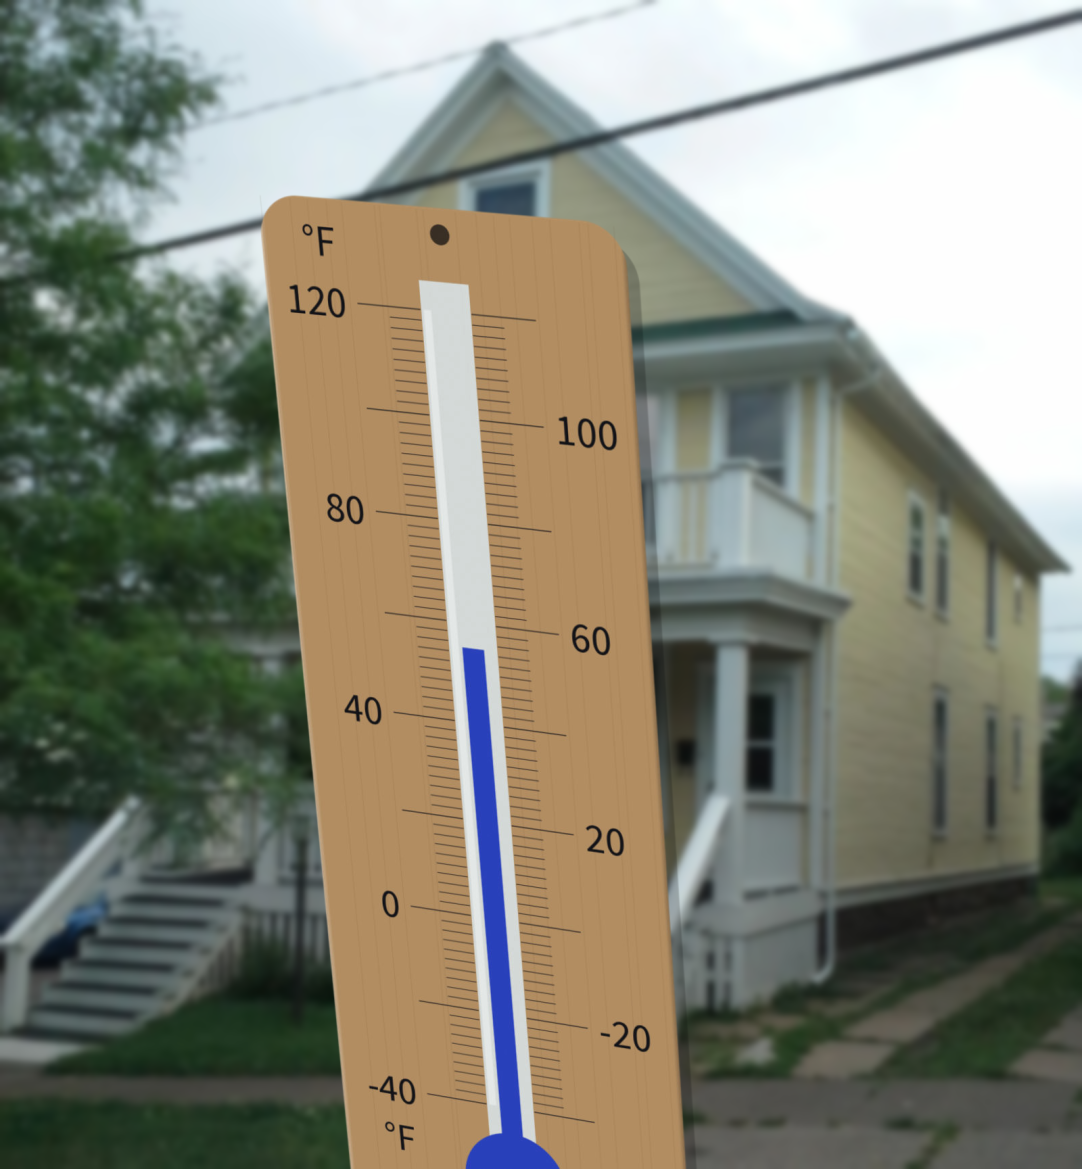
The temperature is 55°F
